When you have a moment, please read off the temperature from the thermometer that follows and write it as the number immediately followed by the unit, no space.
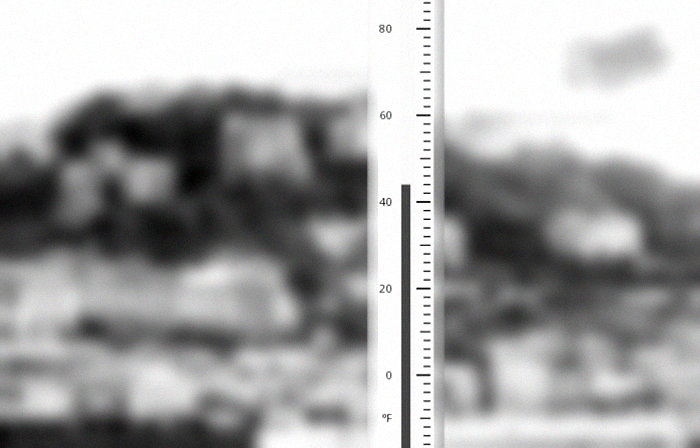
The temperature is 44°F
